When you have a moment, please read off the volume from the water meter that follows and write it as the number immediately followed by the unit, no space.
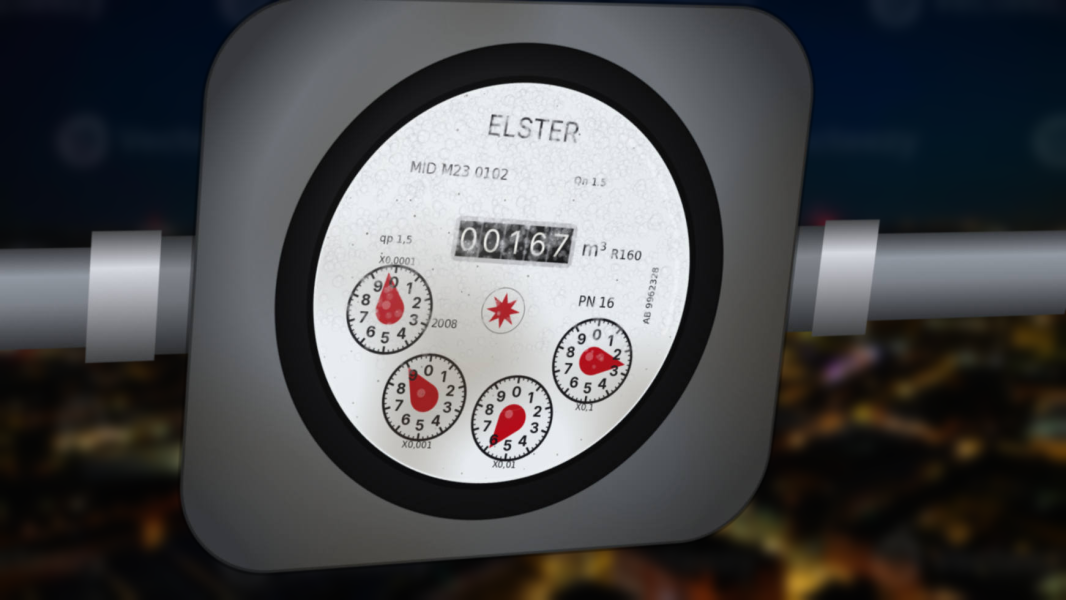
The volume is 167.2589m³
